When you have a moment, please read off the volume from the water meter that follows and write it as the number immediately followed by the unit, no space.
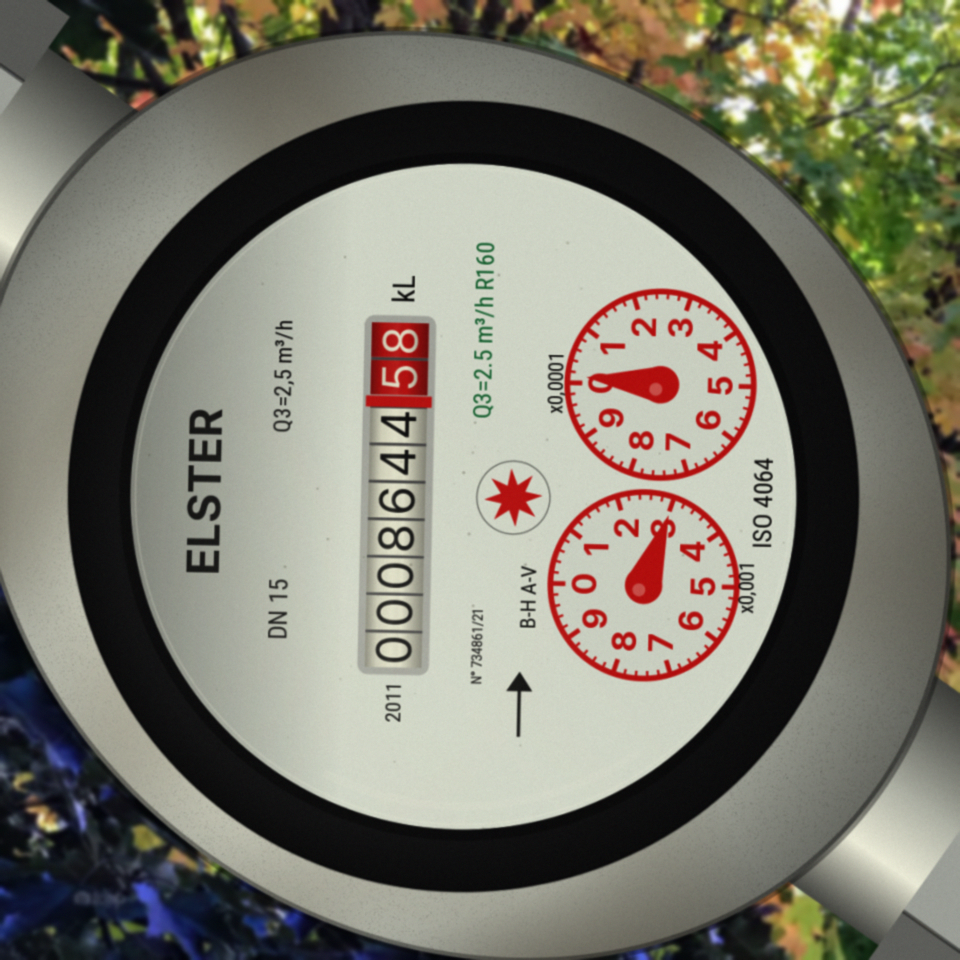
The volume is 8644.5830kL
